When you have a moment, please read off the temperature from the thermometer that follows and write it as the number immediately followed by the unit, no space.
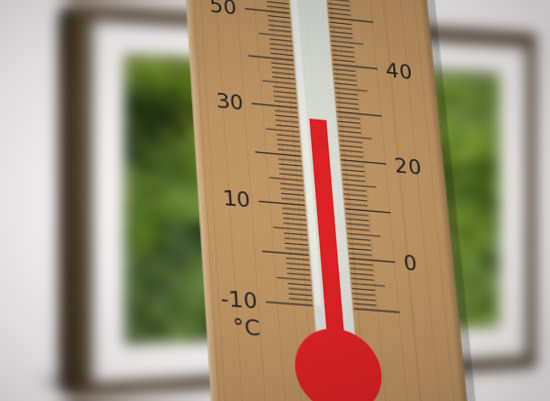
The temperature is 28°C
